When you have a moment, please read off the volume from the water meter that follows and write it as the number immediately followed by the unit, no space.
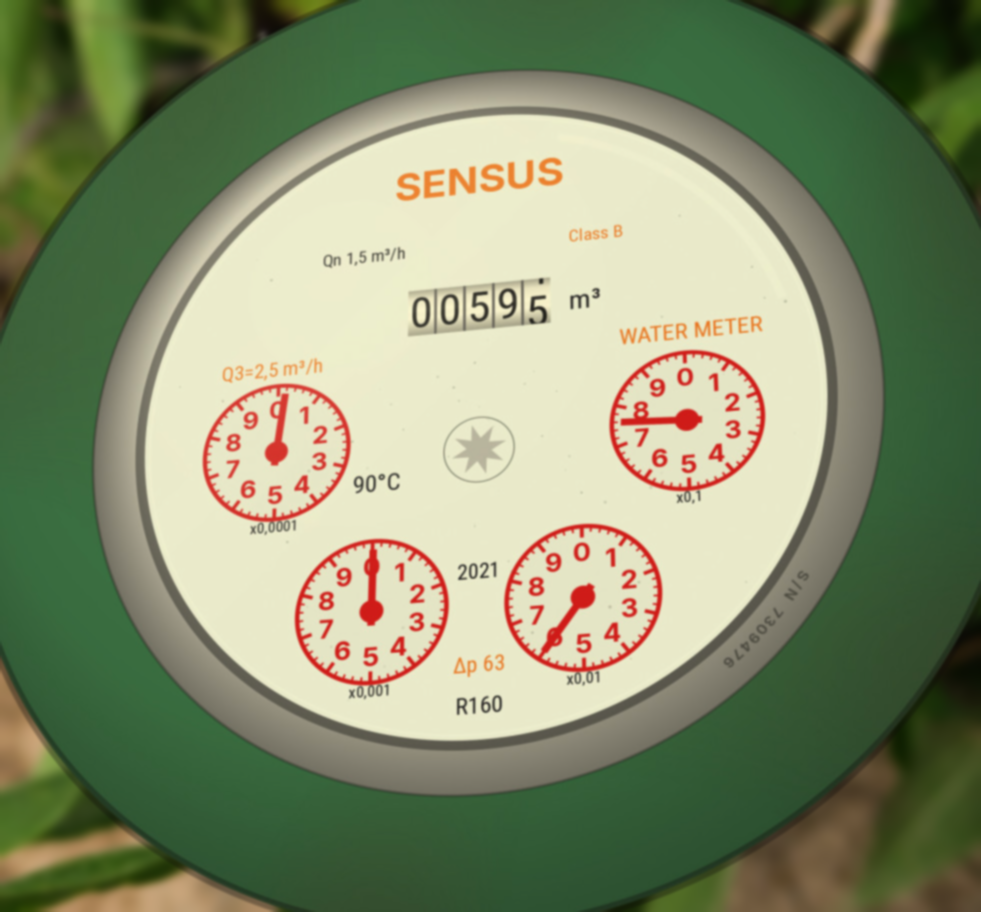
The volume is 594.7600m³
